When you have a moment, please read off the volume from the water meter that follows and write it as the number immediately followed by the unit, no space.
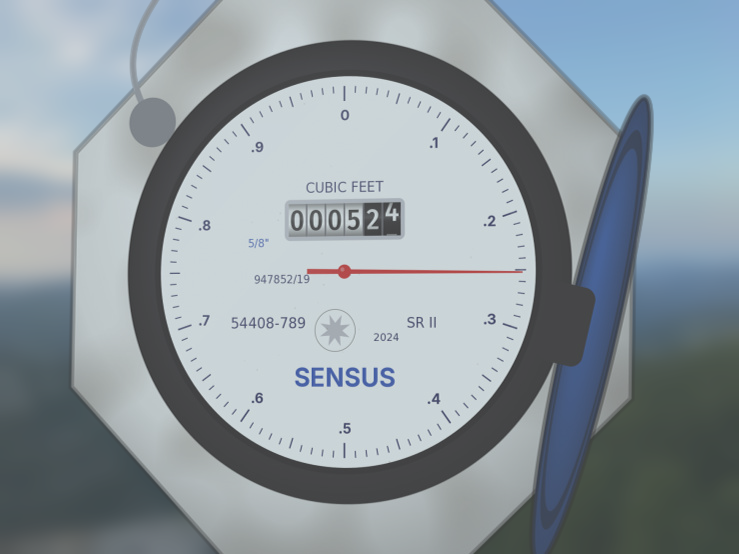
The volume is 524.25ft³
